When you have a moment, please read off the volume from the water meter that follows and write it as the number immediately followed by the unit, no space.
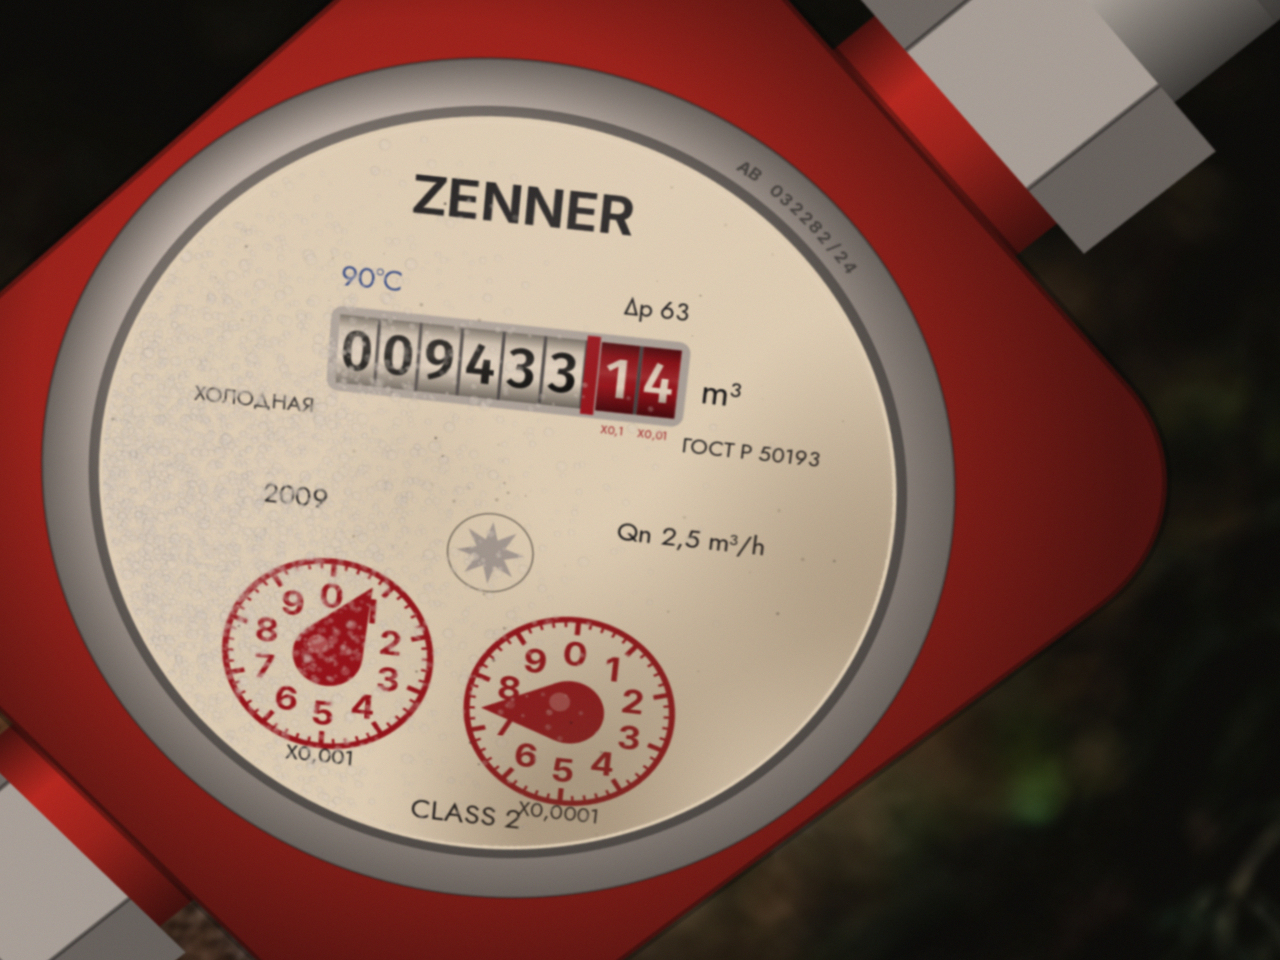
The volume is 9433.1407m³
